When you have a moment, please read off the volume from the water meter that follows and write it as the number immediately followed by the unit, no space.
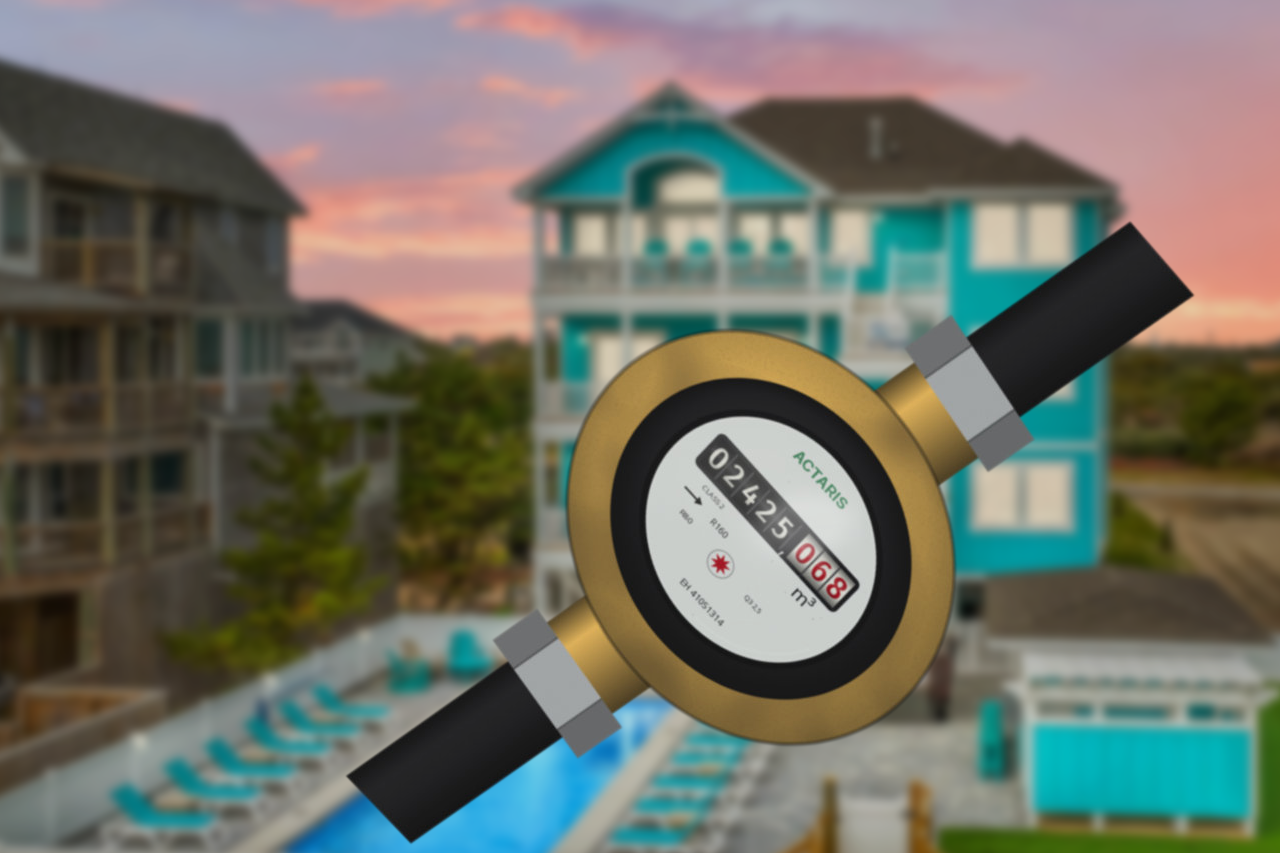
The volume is 2425.068m³
